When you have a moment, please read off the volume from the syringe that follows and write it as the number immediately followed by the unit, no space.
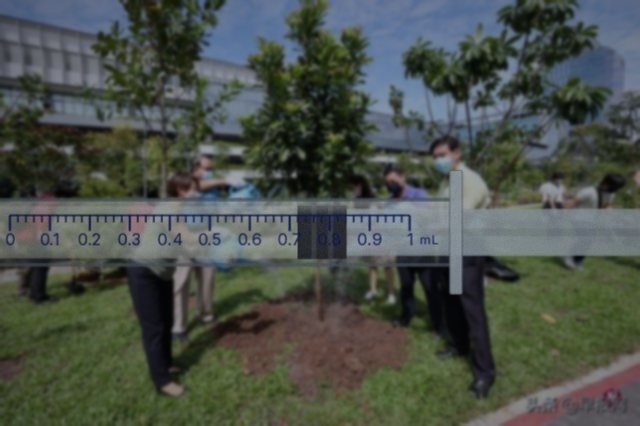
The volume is 0.72mL
